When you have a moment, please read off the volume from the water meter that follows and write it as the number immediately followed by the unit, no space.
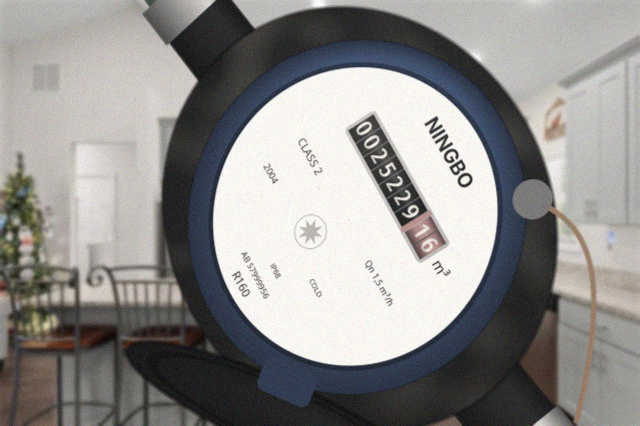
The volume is 25229.16m³
